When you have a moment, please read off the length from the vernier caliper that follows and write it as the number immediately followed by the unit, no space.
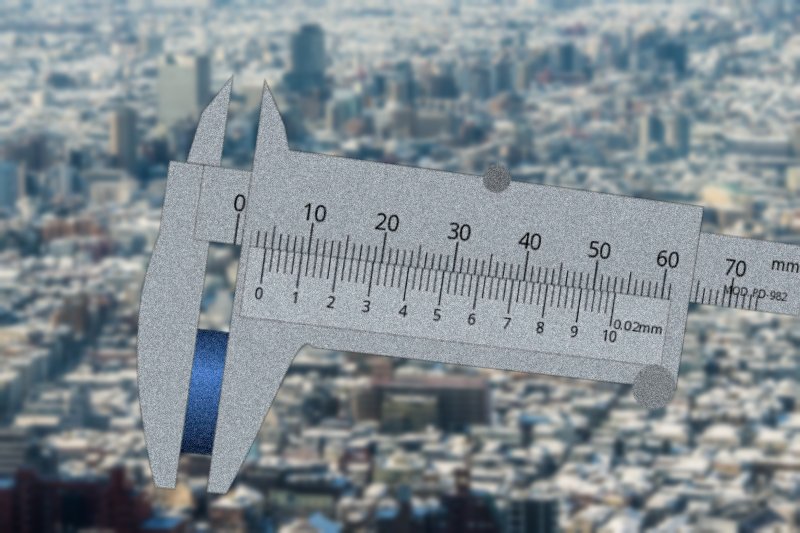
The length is 4.2mm
